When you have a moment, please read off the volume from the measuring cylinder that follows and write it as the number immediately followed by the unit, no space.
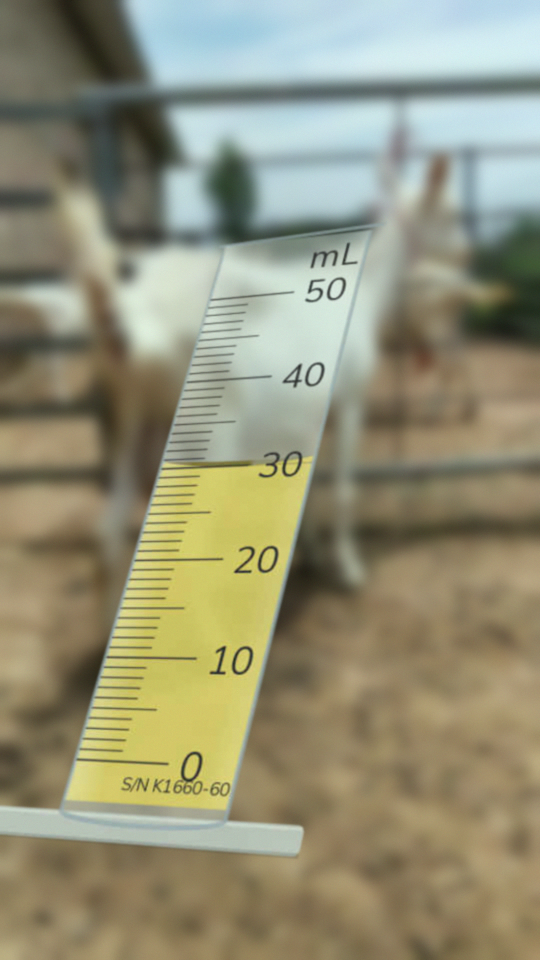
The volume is 30mL
